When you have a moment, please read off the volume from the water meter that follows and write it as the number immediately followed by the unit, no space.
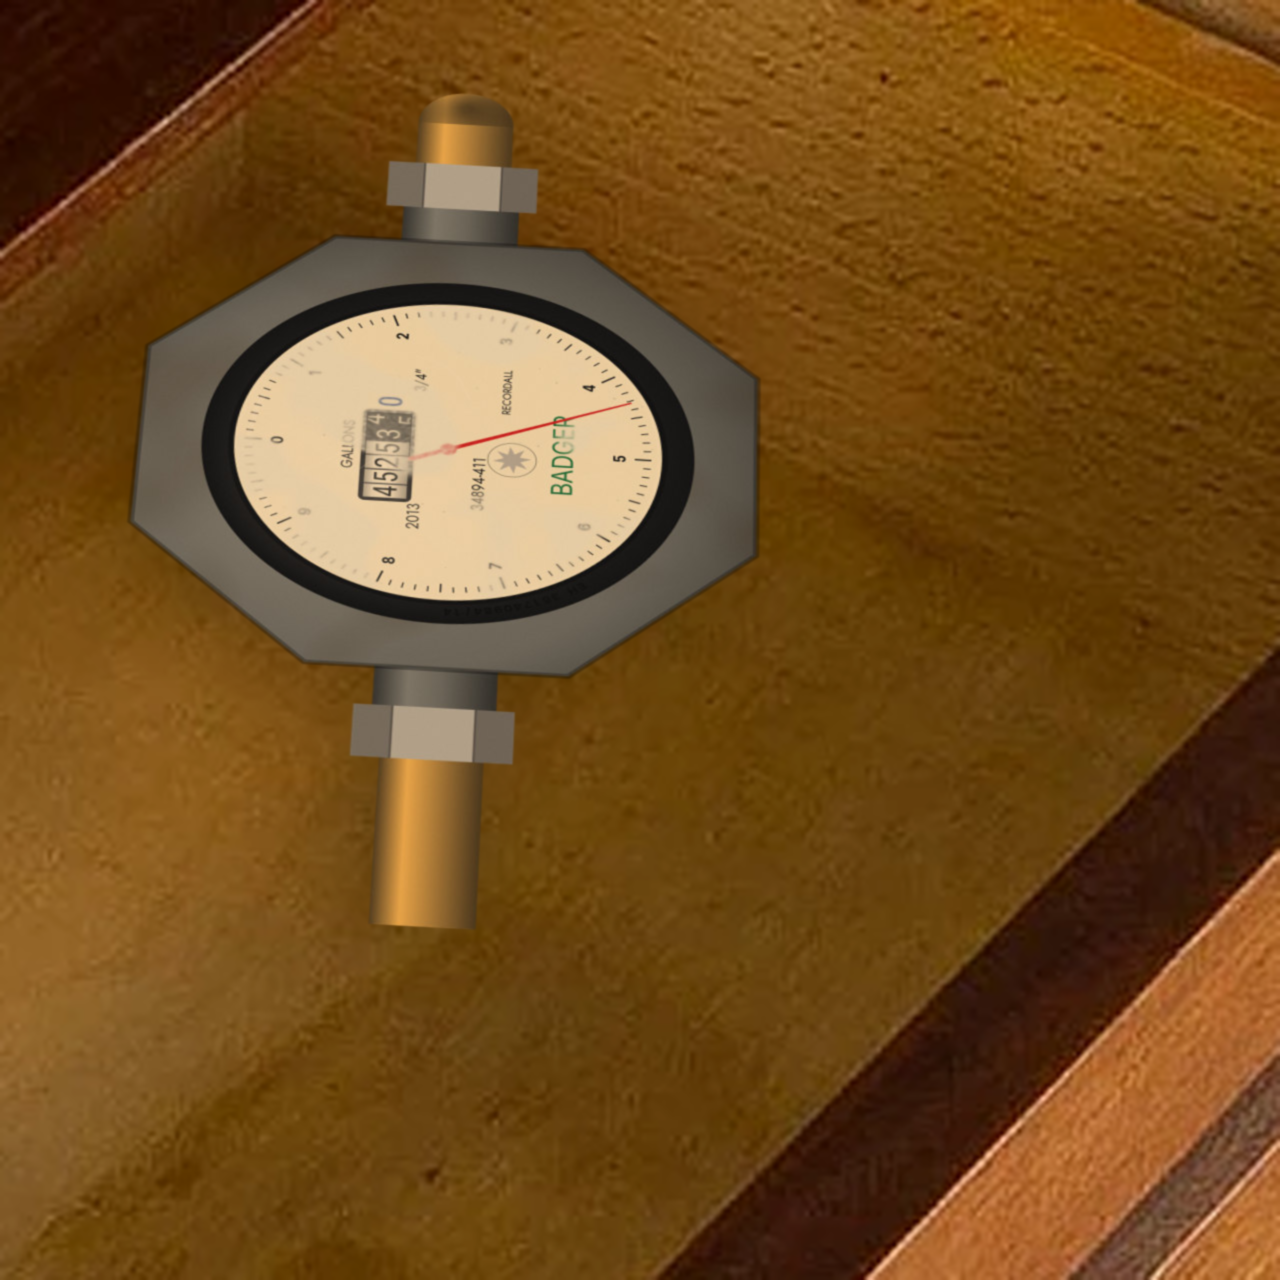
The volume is 4525344.3gal
